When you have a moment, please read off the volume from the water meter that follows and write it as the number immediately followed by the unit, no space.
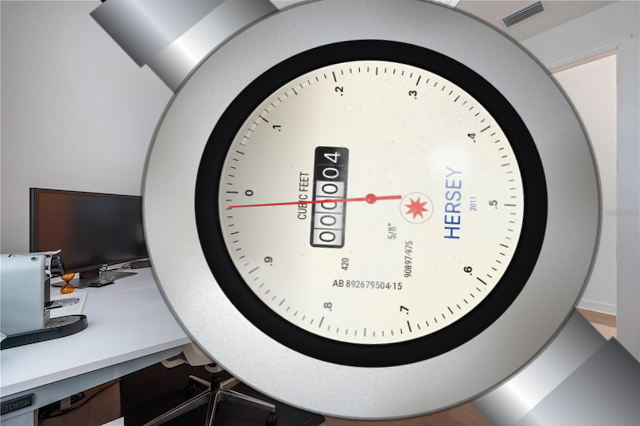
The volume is 3.98ft³
